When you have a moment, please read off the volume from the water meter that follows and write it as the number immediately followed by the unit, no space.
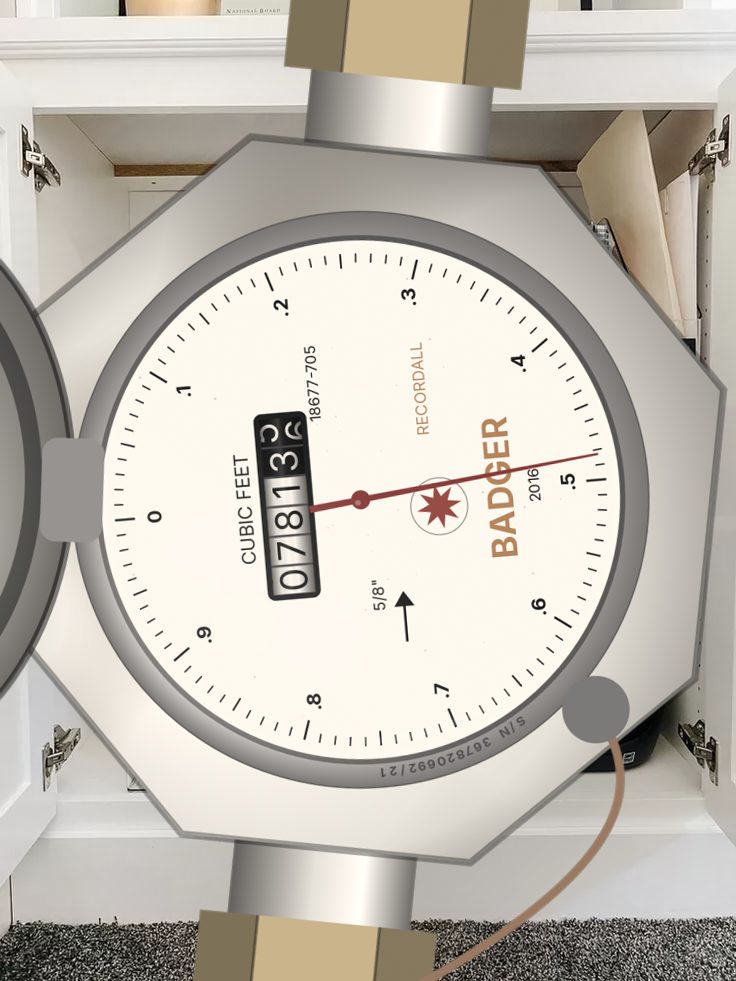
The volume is 78135.48ft³
